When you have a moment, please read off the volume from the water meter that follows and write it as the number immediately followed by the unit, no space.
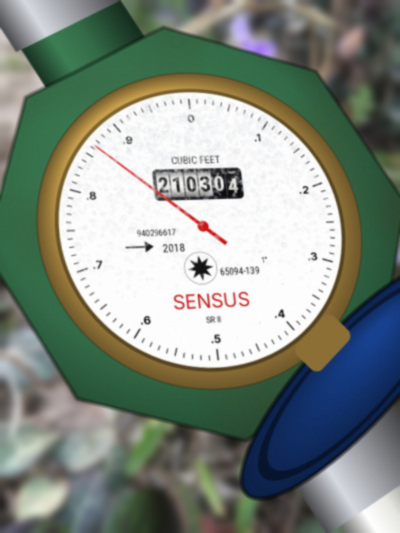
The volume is 210303.86ft³
